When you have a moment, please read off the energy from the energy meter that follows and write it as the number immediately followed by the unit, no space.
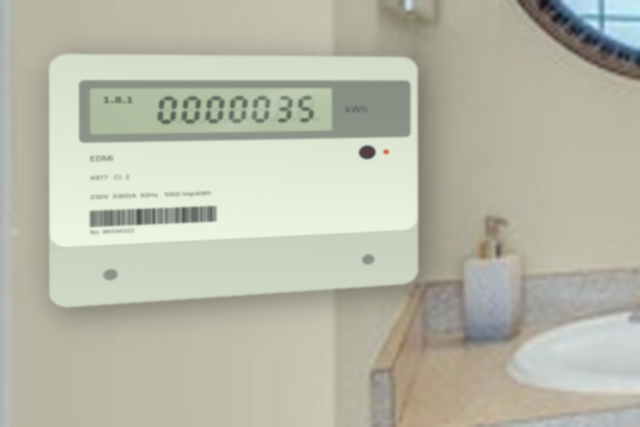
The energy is 35kWh
